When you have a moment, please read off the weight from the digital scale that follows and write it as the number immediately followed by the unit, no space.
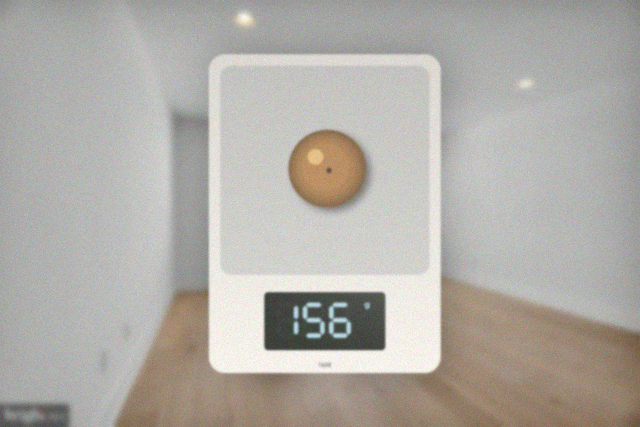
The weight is 156g
